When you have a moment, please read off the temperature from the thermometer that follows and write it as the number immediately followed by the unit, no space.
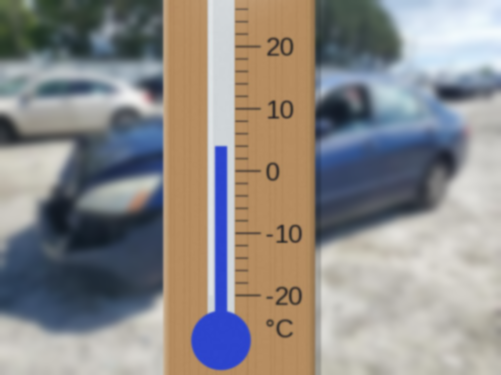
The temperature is 4°C
